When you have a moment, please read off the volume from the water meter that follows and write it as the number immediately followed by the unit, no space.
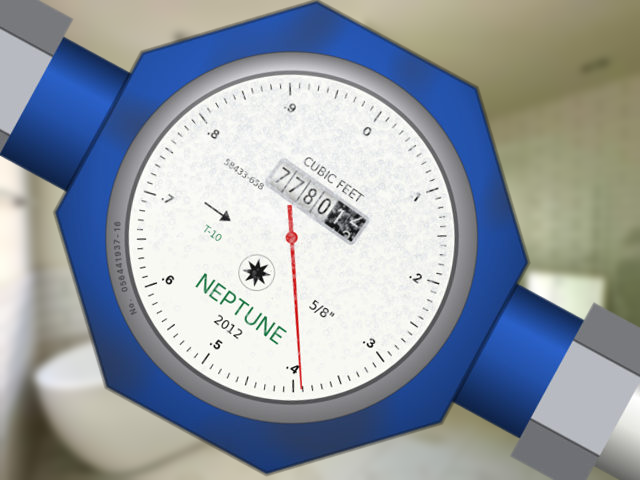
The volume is 778012.39ft³
